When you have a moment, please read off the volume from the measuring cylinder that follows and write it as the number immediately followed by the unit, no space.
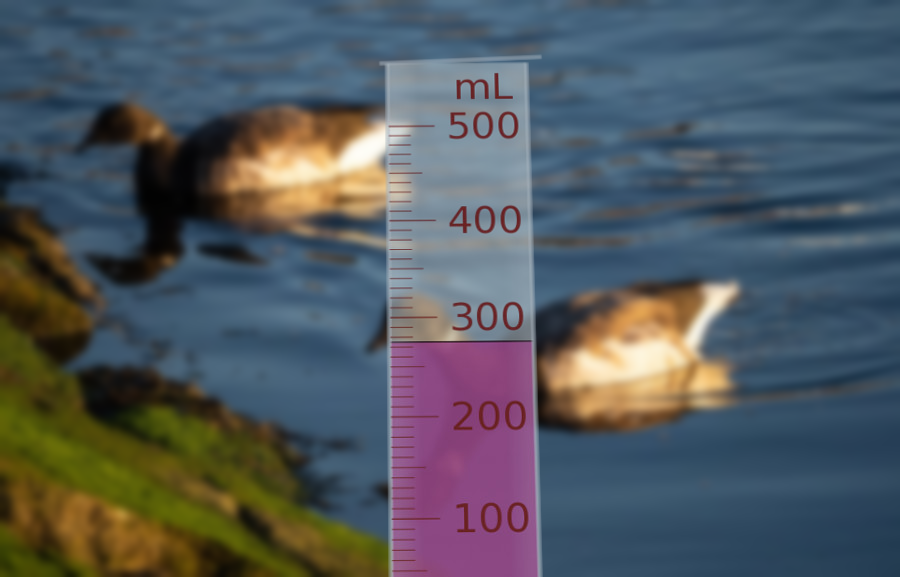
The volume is 275mL
